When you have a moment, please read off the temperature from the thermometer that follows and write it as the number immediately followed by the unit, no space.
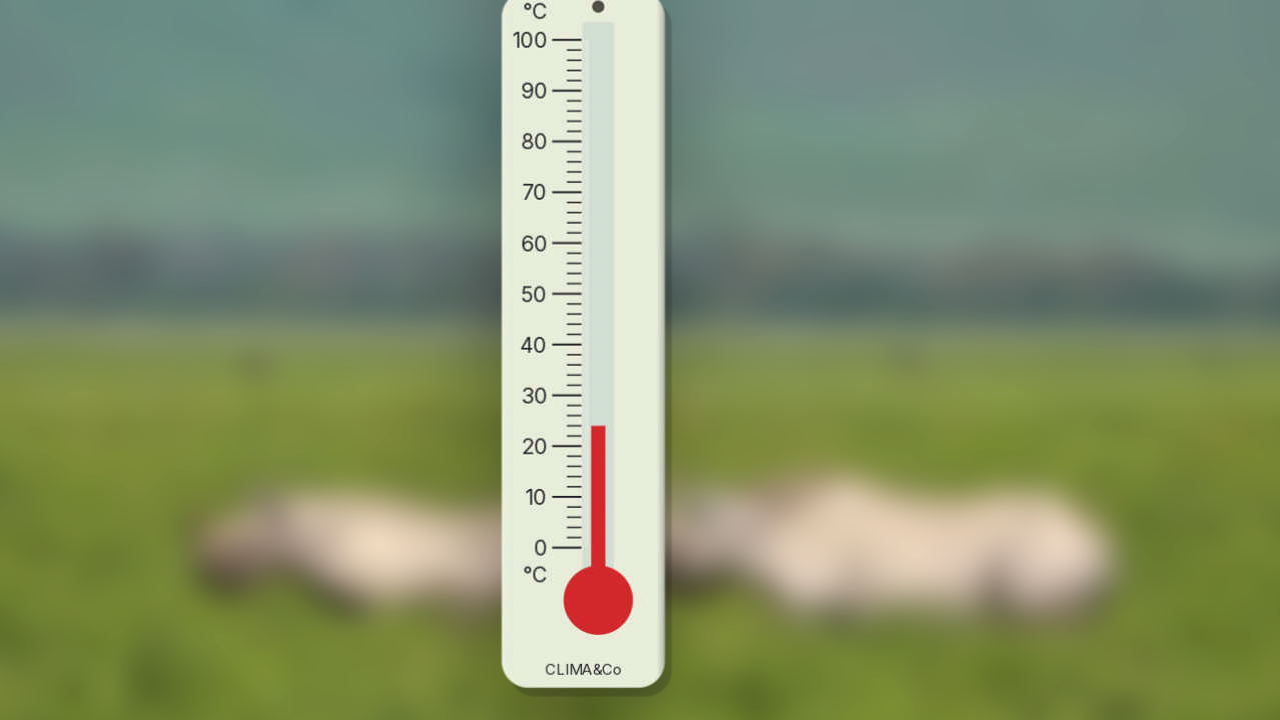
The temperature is 24°C
